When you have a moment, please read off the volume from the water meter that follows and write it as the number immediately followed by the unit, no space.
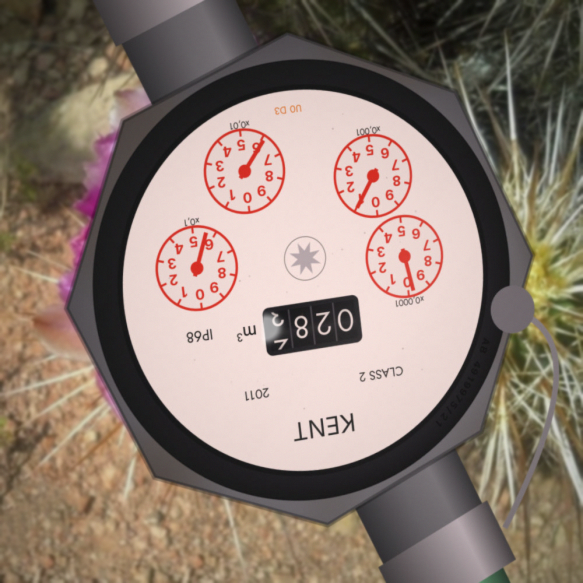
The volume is 282.5609m³
